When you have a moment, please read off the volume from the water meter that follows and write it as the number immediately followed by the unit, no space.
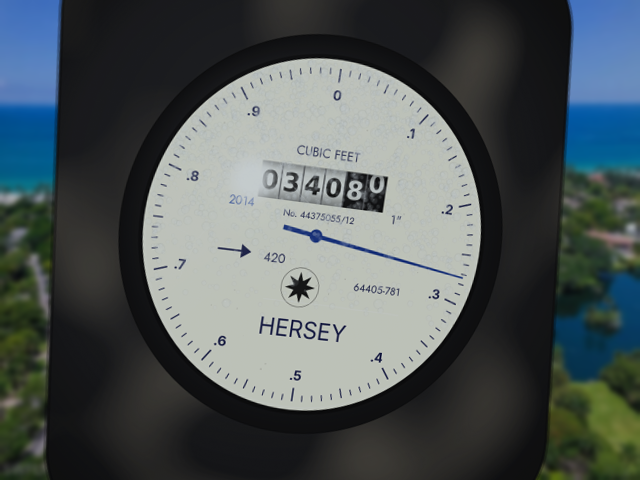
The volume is 34080.27ft³
